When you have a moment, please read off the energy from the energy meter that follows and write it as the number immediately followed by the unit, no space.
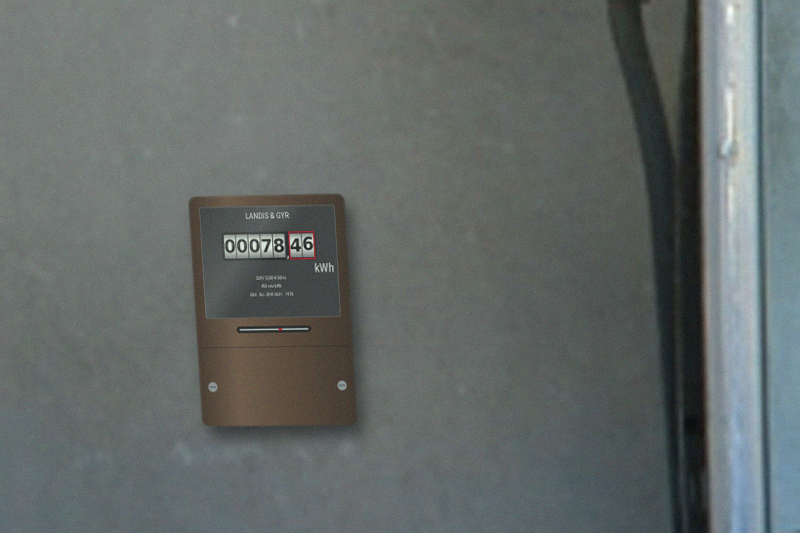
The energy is 78.46kWh
